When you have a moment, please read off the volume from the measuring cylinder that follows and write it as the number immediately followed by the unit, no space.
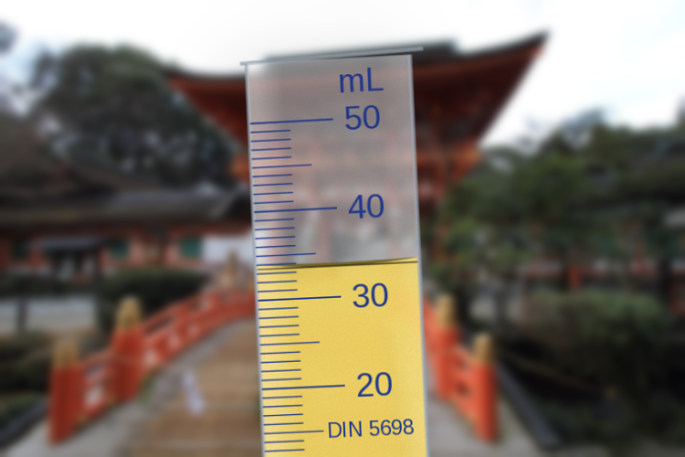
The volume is 33.5mL
